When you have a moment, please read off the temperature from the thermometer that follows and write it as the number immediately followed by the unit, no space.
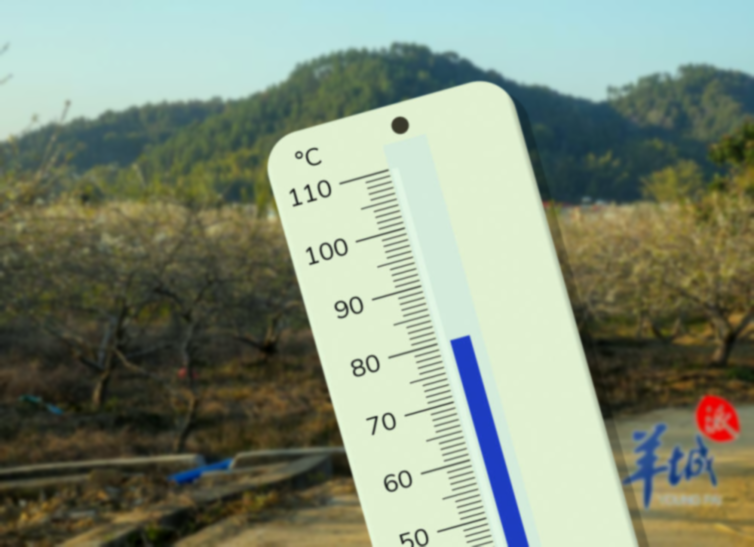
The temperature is 80°C
